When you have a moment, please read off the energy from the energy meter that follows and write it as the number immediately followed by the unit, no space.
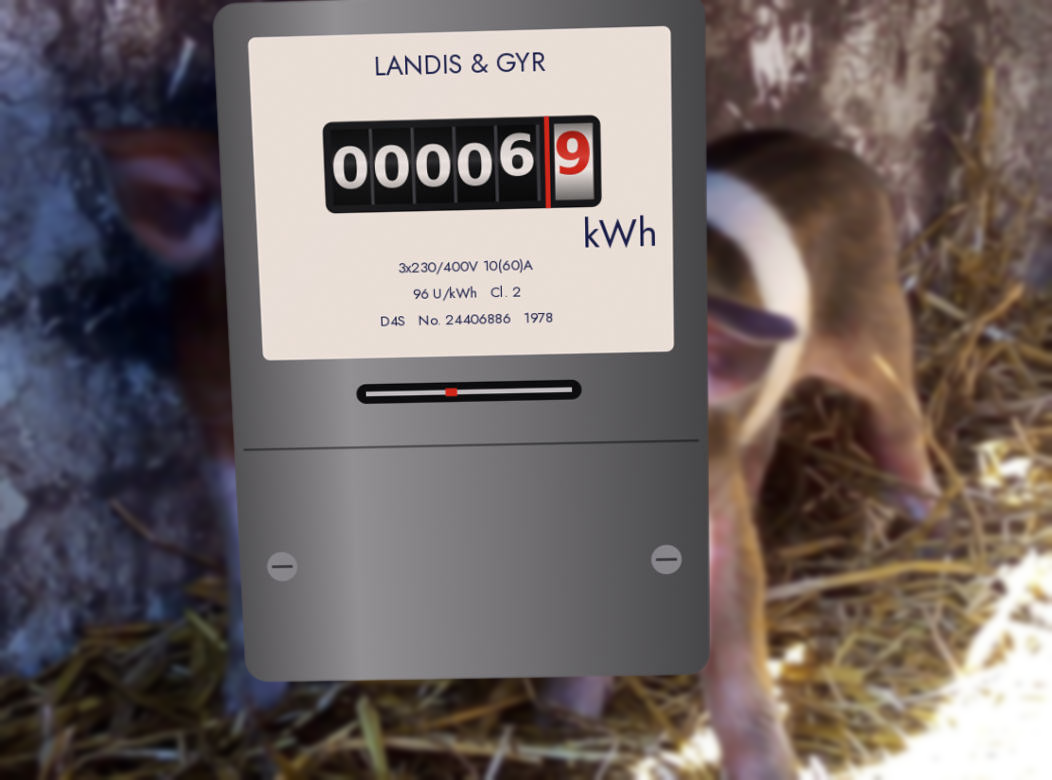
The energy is 6.9kWh
